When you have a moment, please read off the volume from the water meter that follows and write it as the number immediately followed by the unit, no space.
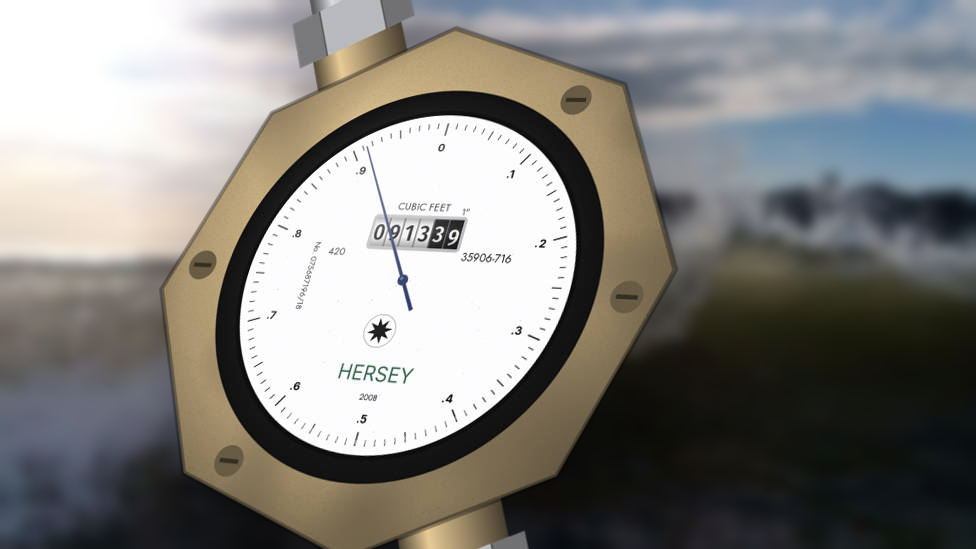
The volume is 91338.91ft³
